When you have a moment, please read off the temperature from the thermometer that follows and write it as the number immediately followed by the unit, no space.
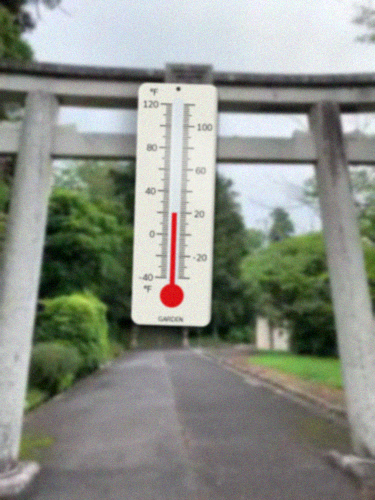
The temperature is 20°F
